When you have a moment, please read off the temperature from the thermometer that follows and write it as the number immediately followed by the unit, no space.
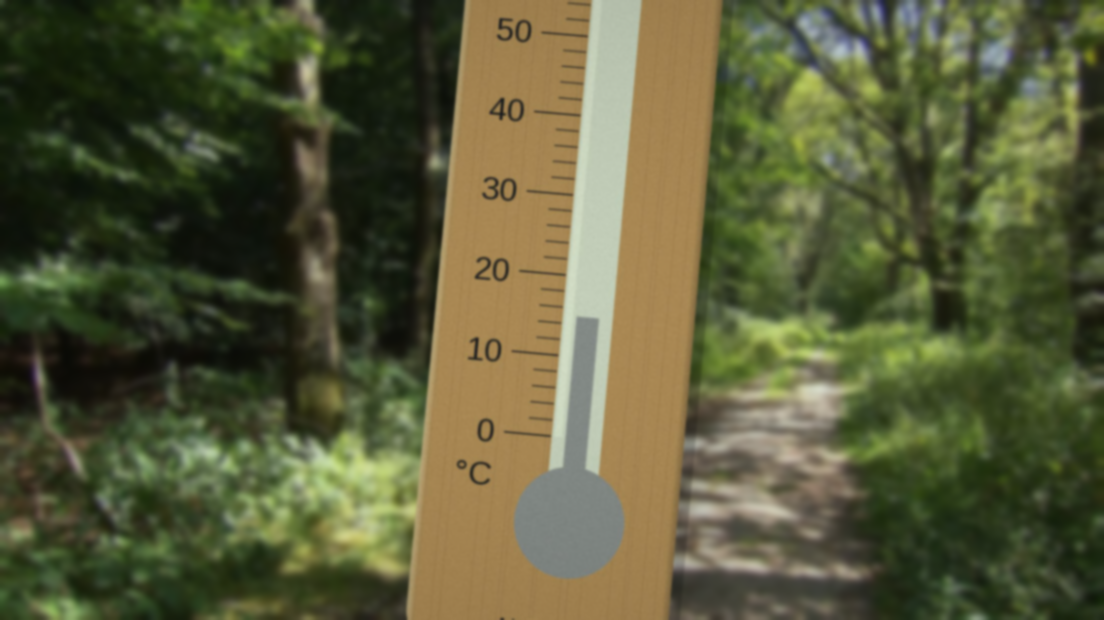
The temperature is 15°C
